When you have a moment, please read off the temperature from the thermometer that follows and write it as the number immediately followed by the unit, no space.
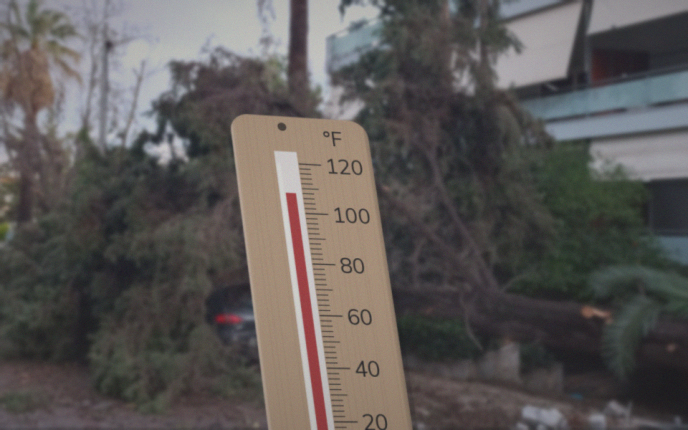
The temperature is 108°F
